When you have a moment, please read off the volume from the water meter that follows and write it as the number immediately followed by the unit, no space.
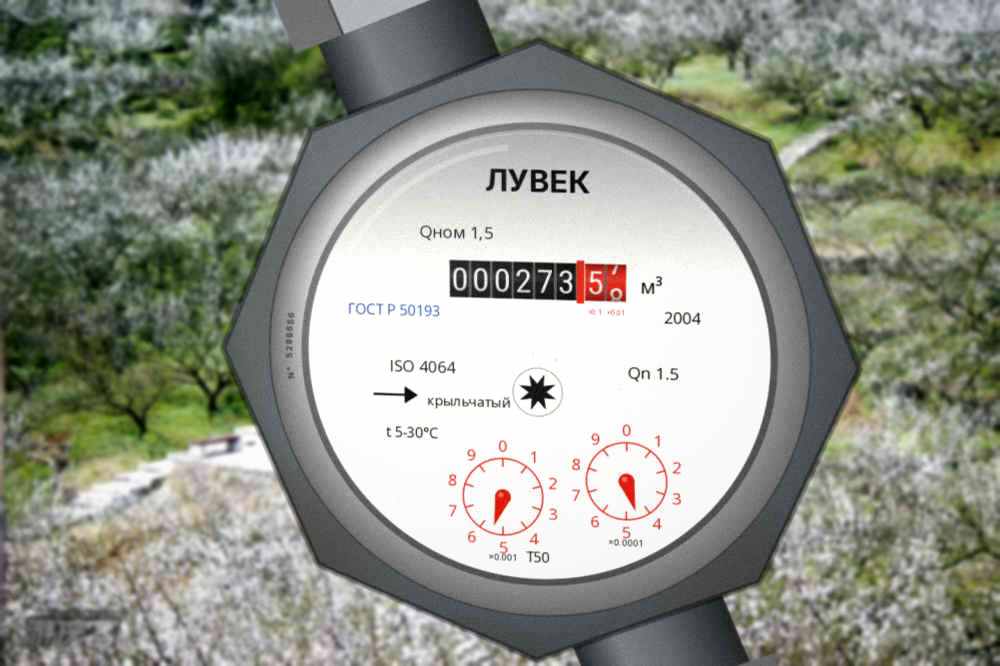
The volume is 273.5754m³
